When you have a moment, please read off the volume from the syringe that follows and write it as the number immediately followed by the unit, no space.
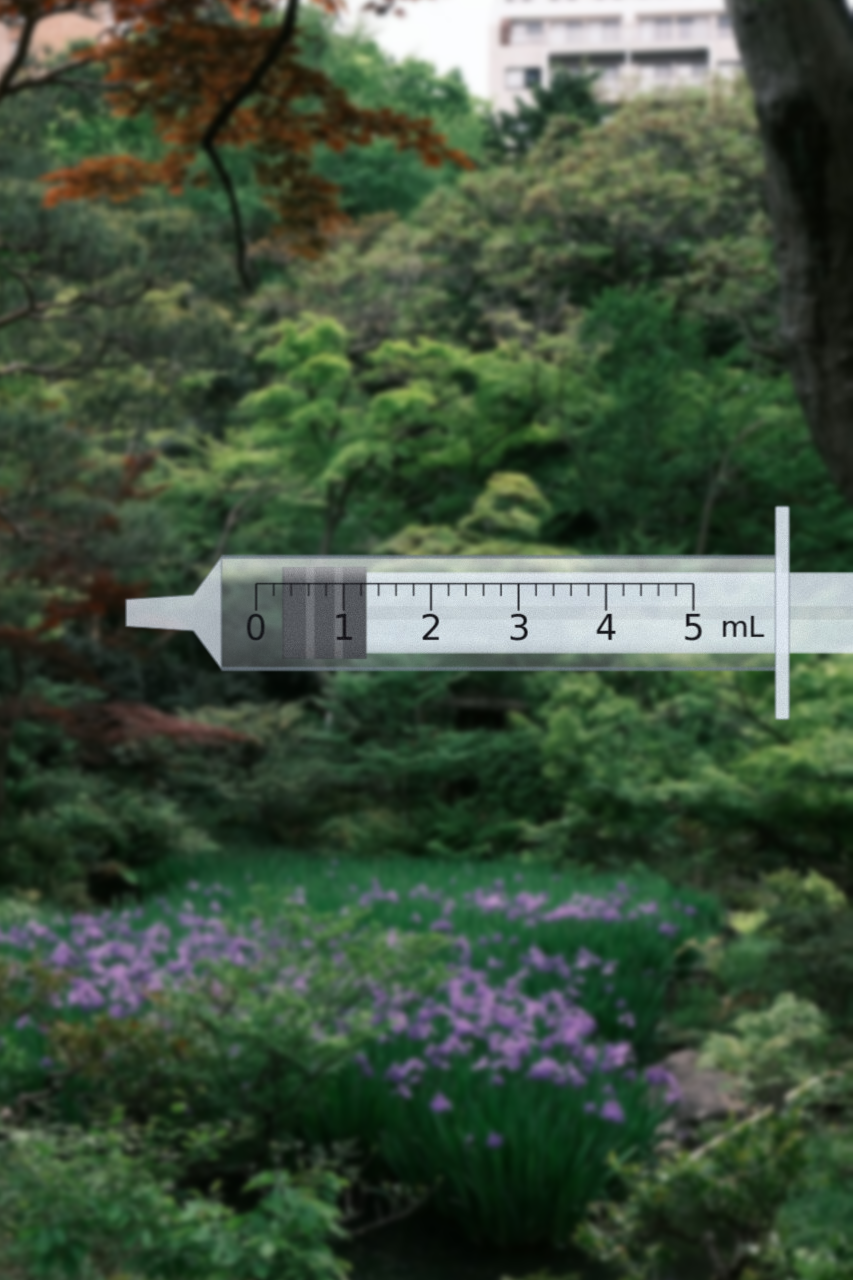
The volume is 0.3mL
